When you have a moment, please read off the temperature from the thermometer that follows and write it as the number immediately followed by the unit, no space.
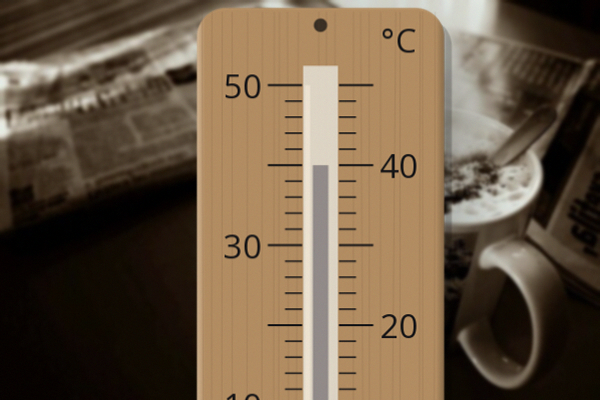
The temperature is 40°C
